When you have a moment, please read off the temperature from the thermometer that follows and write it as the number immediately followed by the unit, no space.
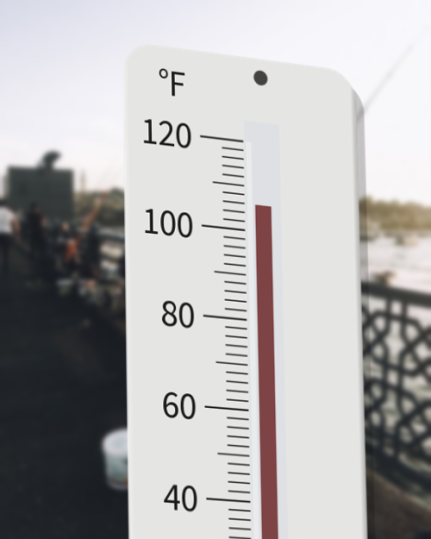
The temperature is 106°F
